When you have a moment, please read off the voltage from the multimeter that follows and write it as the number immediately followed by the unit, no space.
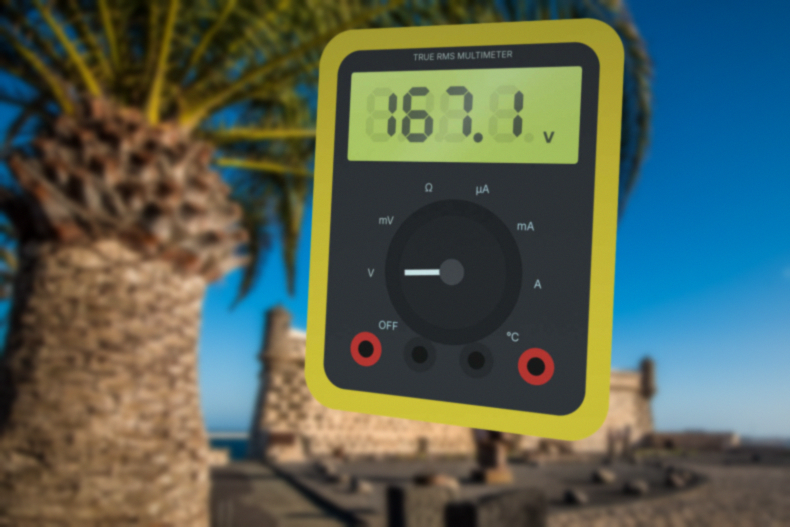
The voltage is 167.1V
